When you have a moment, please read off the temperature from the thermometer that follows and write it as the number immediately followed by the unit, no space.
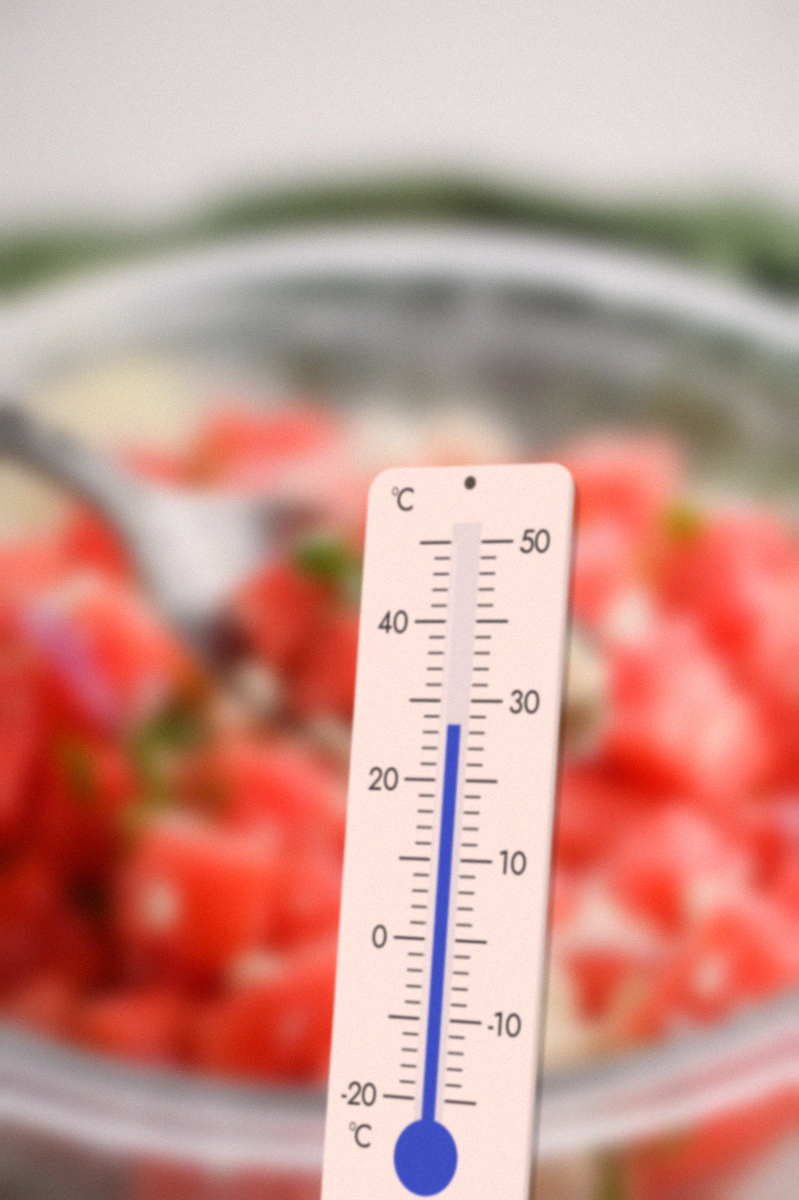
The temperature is 27°C
